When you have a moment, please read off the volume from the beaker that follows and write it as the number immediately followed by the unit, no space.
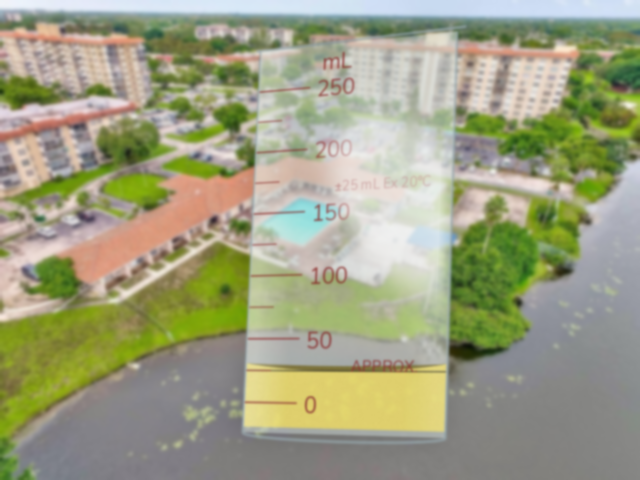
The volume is 25mL
